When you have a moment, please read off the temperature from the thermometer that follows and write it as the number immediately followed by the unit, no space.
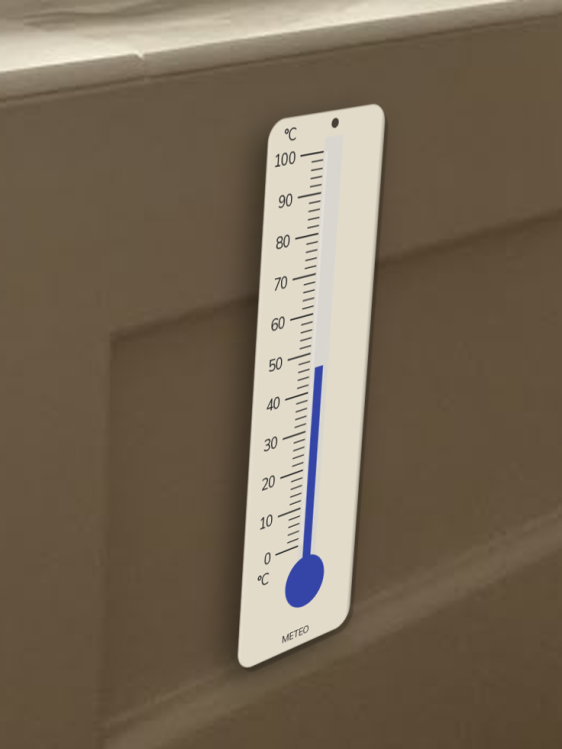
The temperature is 46°C
